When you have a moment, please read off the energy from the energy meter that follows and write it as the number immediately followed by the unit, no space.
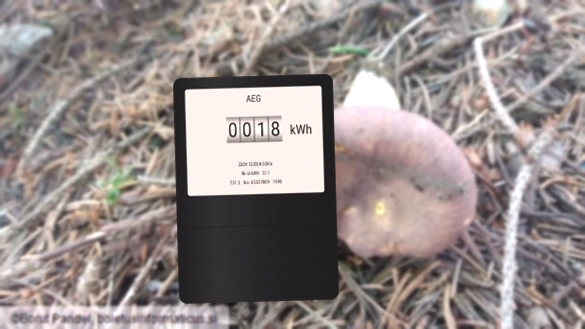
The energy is 18kWh
